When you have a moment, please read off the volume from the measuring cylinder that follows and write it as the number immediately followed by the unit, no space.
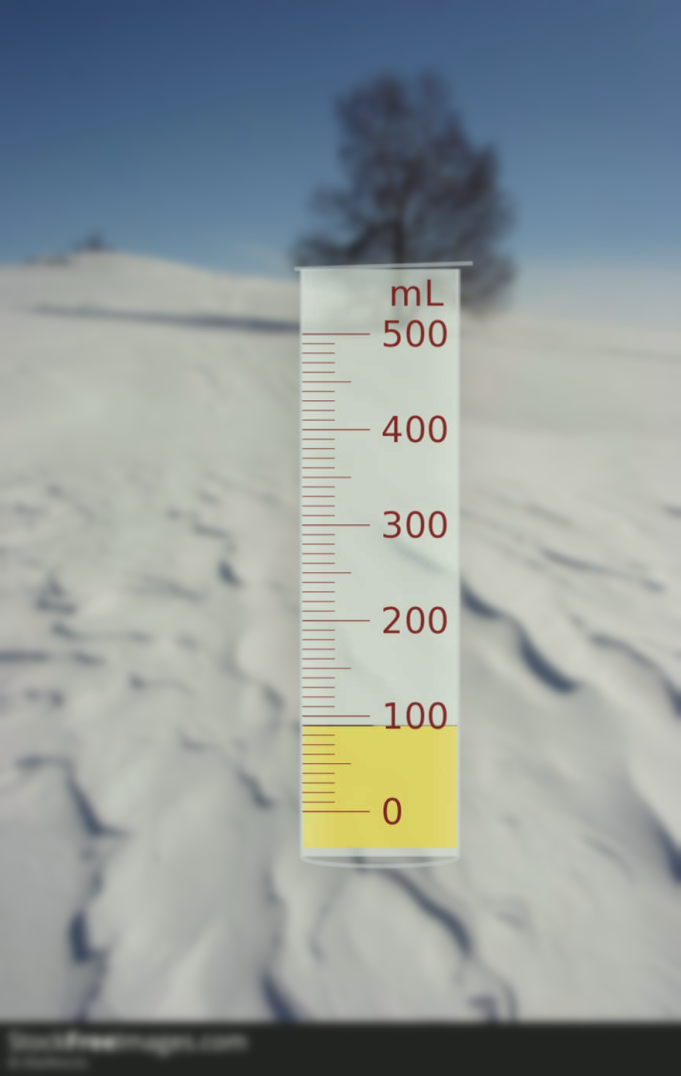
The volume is 90mL
